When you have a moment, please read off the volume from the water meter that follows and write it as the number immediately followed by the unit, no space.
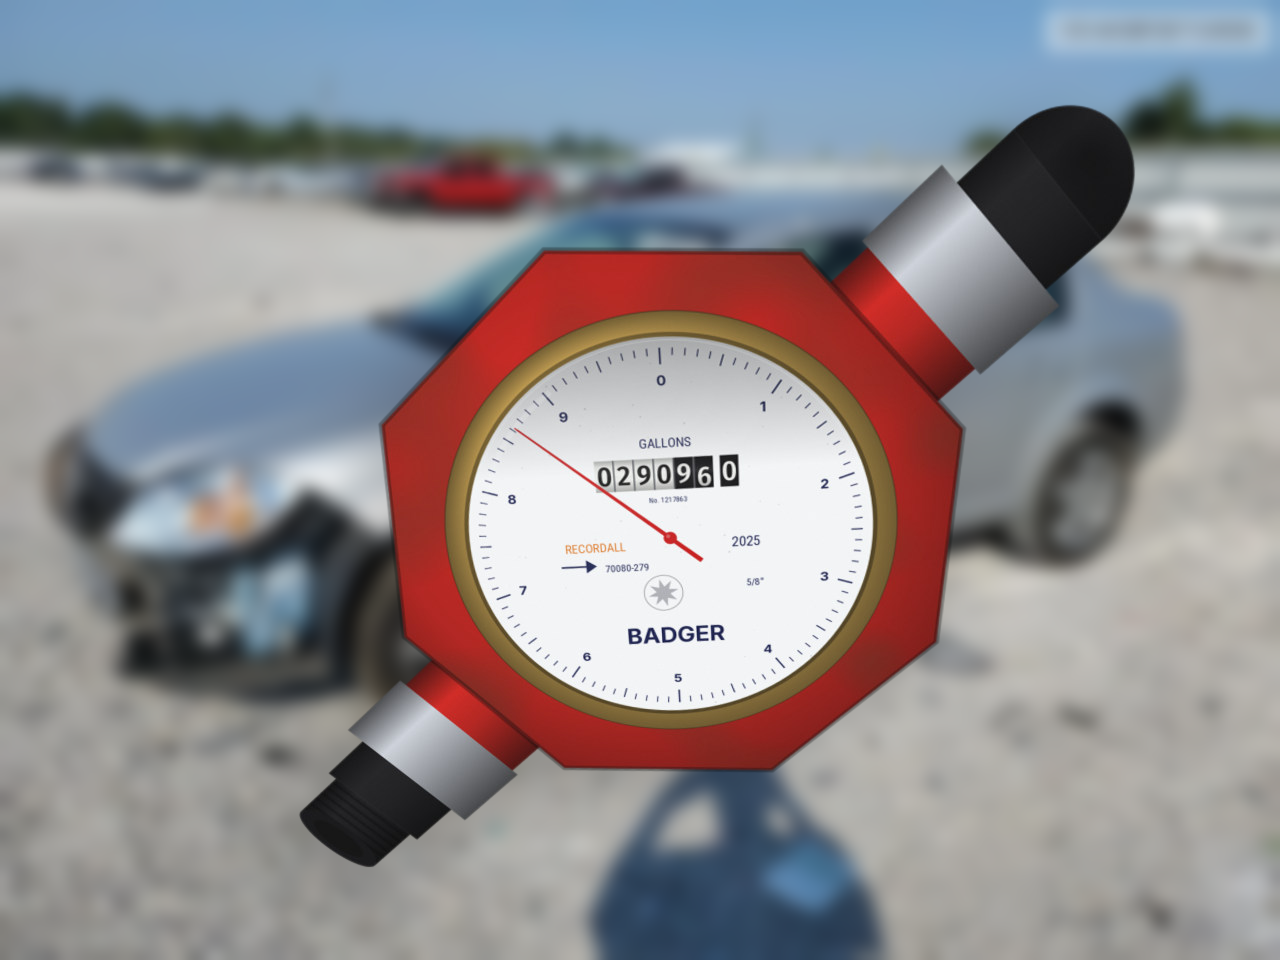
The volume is 290958.6gal
